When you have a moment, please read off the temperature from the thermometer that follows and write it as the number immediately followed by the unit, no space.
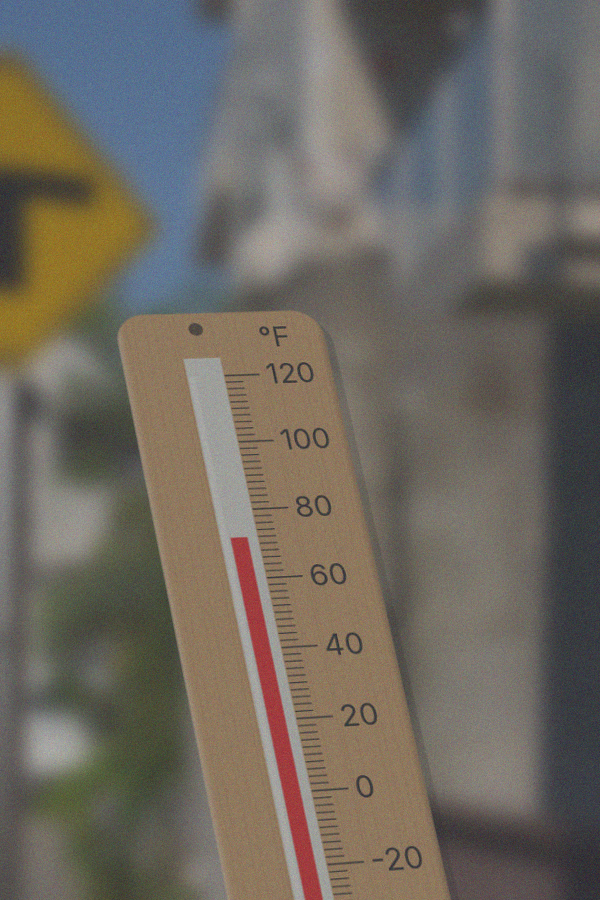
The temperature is 72°F
